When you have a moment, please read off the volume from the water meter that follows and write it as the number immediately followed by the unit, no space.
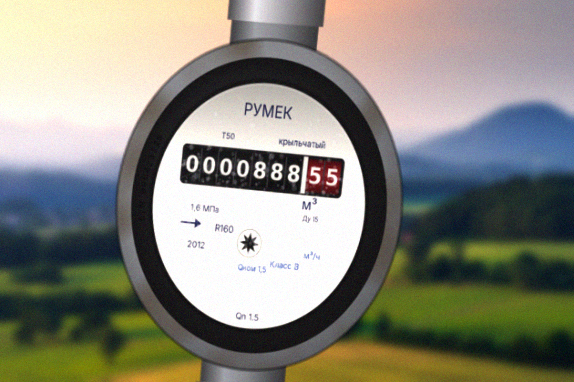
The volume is 888.55m³
